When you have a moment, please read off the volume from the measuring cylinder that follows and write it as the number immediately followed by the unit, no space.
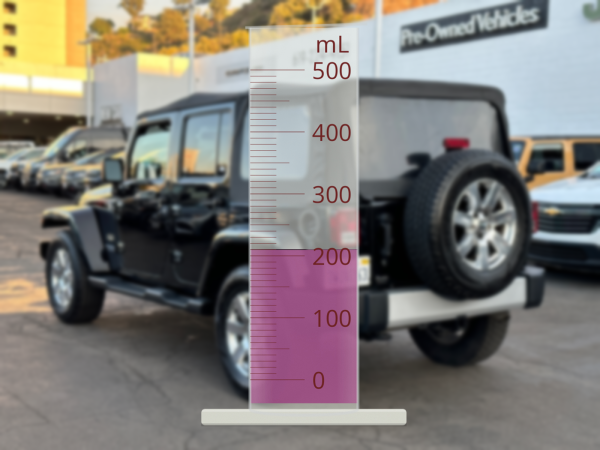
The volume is 210mL
